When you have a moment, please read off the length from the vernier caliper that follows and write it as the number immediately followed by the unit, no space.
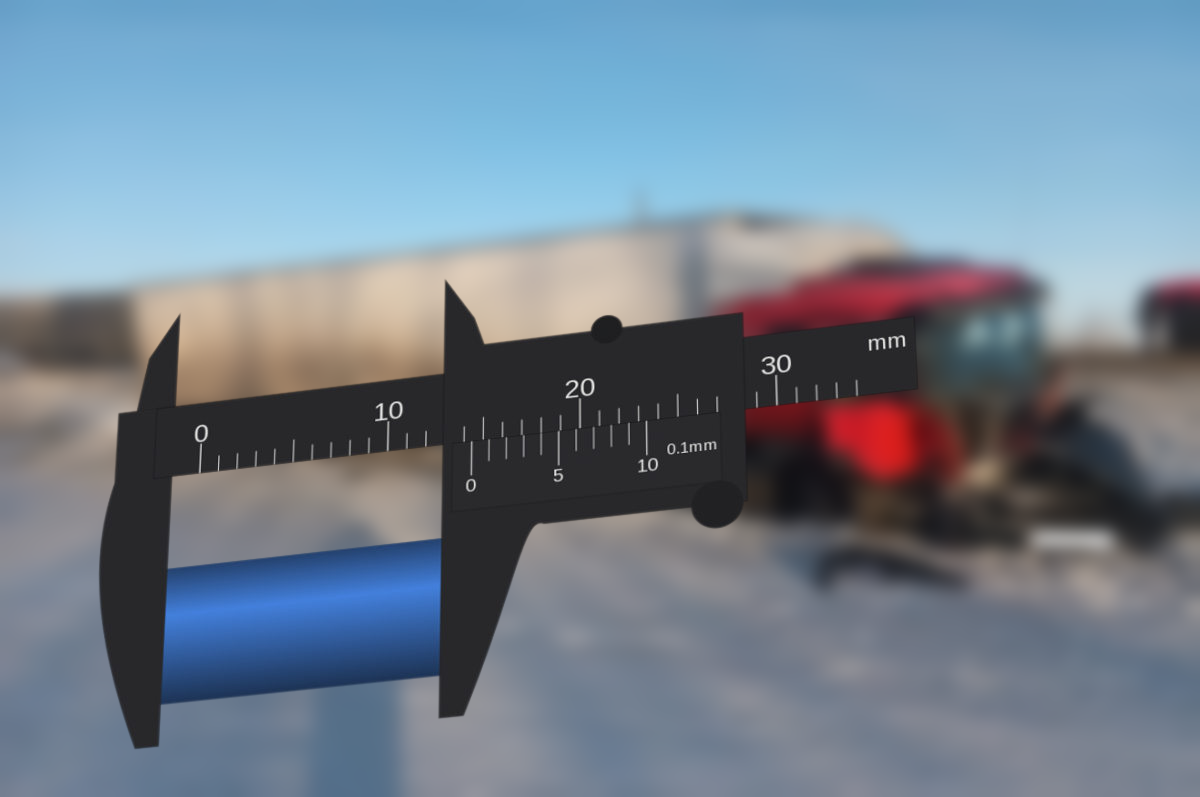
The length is 14.4mm
